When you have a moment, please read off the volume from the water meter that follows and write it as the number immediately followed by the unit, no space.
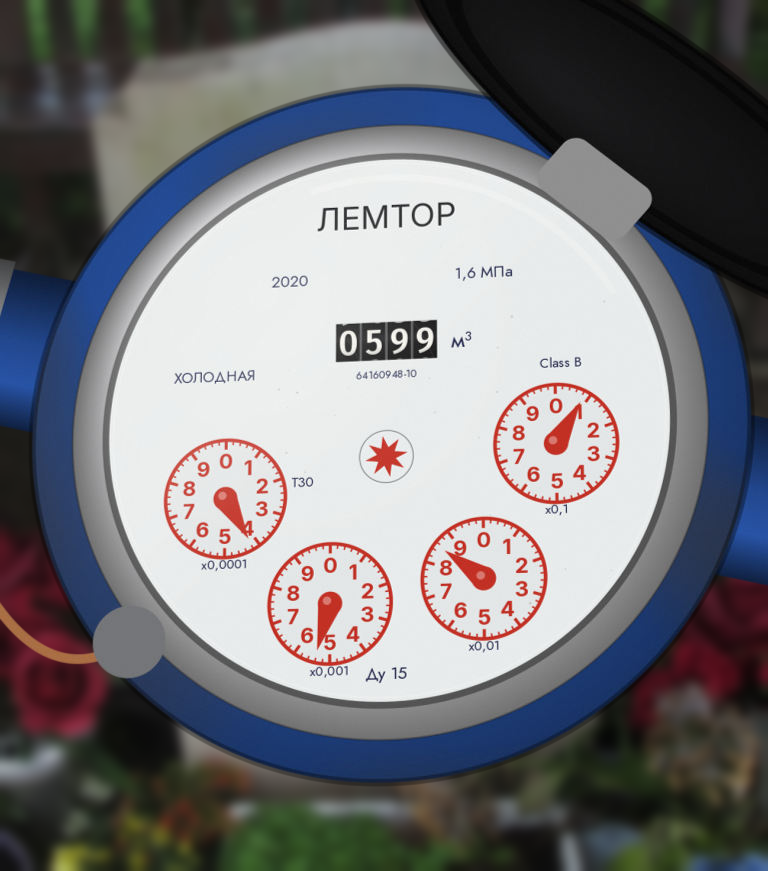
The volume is 599.0854m³
